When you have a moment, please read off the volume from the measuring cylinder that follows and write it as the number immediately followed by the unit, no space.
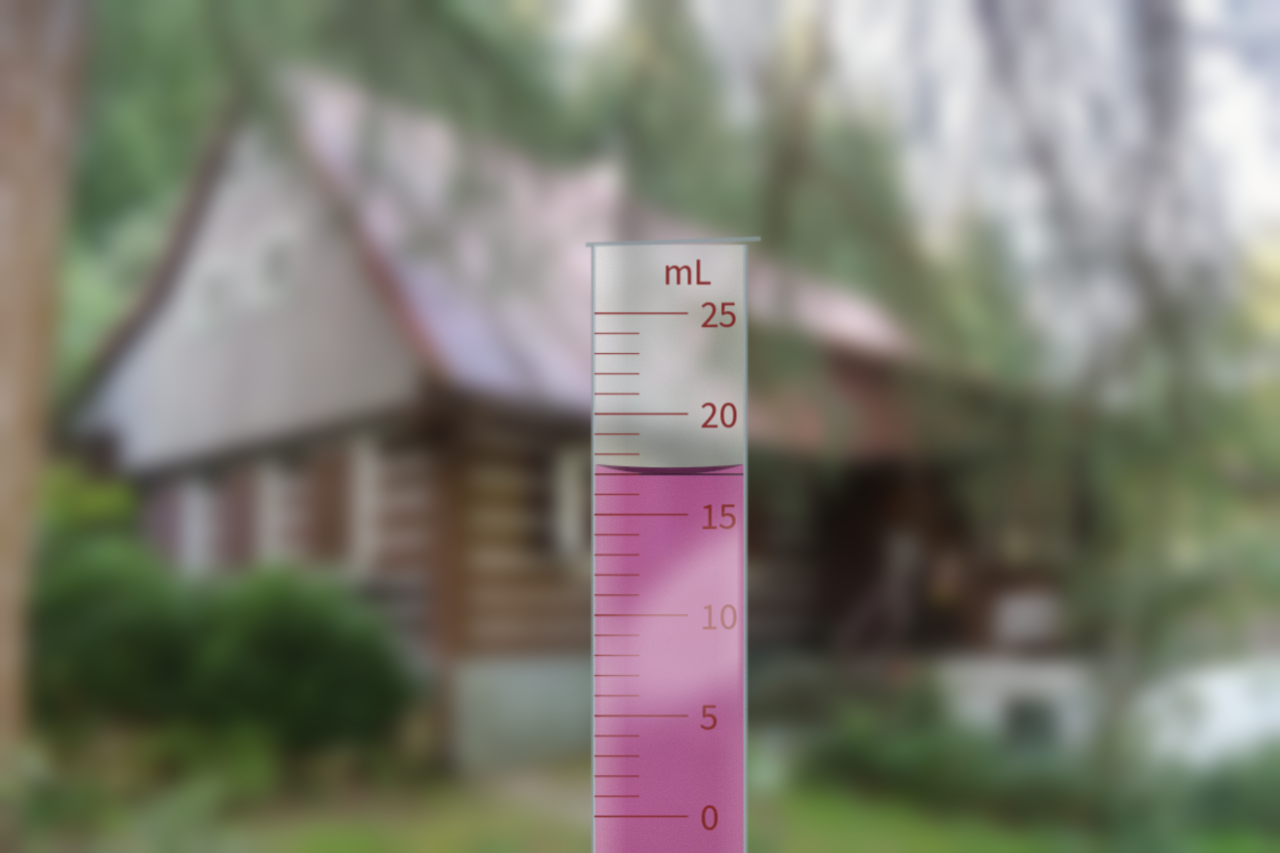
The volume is 17mL
